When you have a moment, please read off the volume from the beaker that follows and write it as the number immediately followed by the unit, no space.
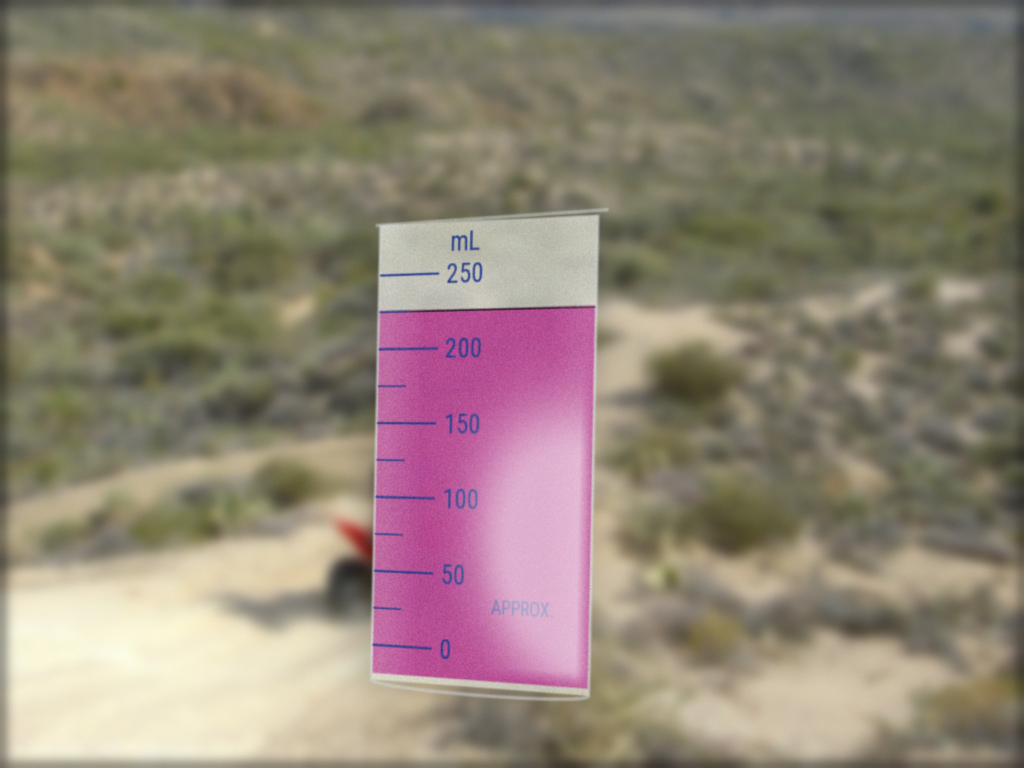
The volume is 225mL
